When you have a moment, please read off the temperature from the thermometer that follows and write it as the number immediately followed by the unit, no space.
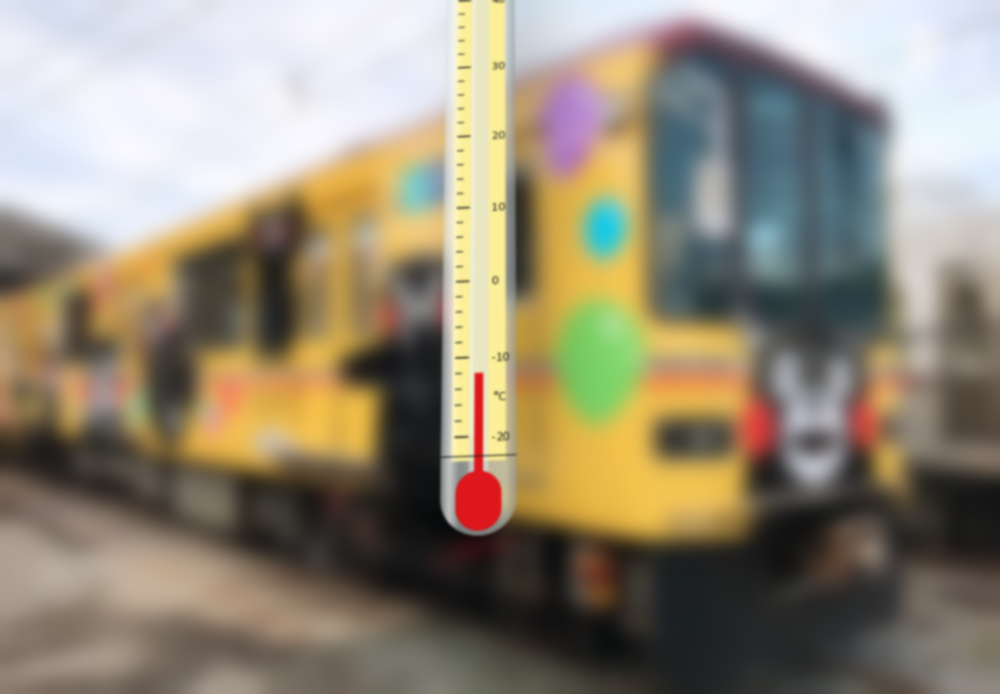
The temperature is -12°C
